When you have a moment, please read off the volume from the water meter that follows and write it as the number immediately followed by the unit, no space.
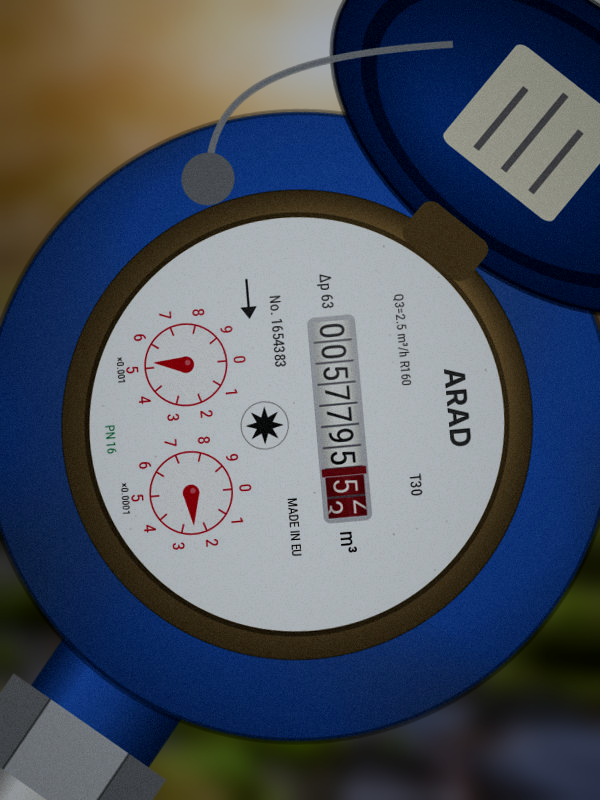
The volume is 57795.5252m³
